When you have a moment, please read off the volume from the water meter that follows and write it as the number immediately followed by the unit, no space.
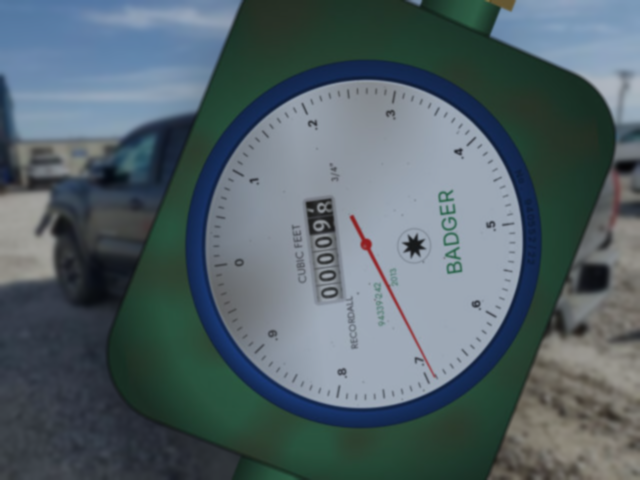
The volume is 97.69ft³
